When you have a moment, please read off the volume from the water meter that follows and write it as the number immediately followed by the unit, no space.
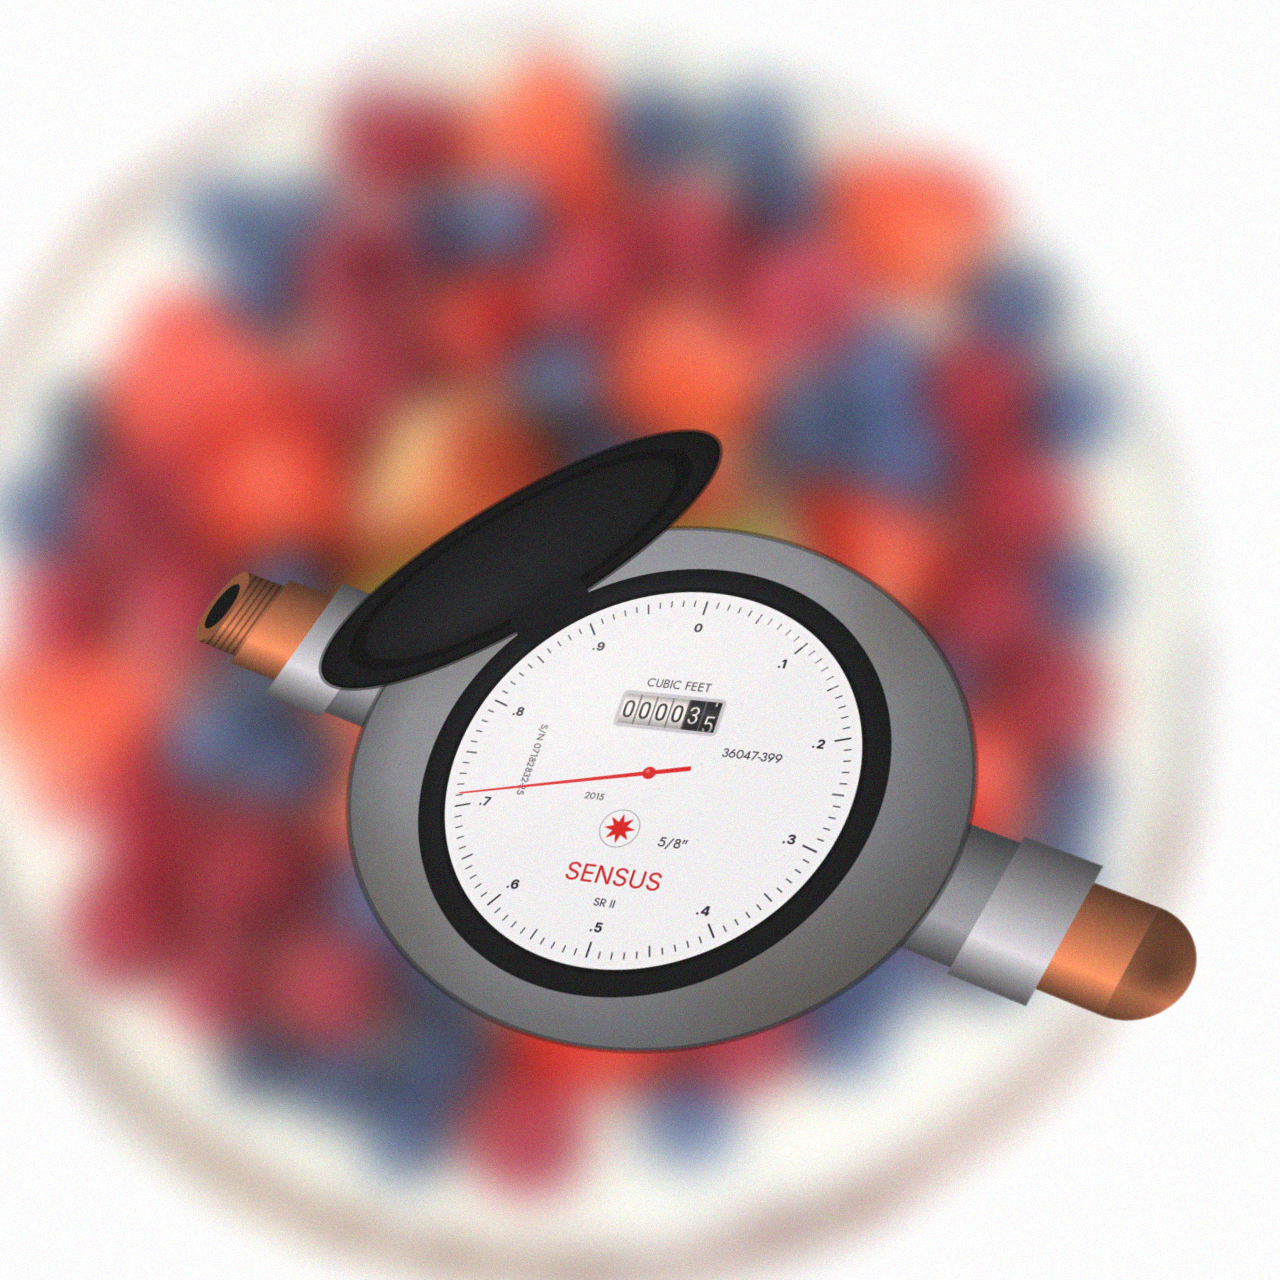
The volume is 34.71ft³
